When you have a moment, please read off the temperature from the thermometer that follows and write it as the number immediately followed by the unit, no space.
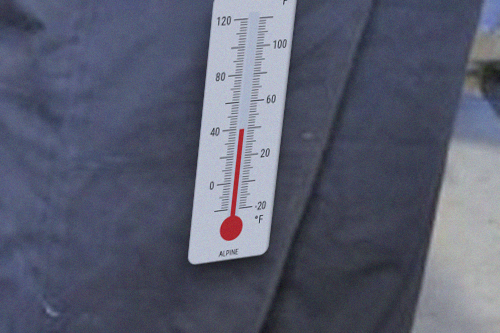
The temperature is 40°F
